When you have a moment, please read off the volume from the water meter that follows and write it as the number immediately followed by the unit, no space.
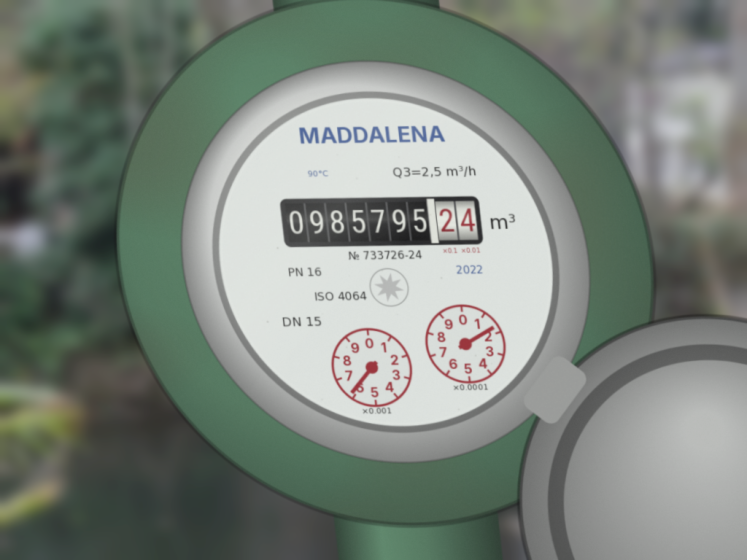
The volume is 985795.2461m³
